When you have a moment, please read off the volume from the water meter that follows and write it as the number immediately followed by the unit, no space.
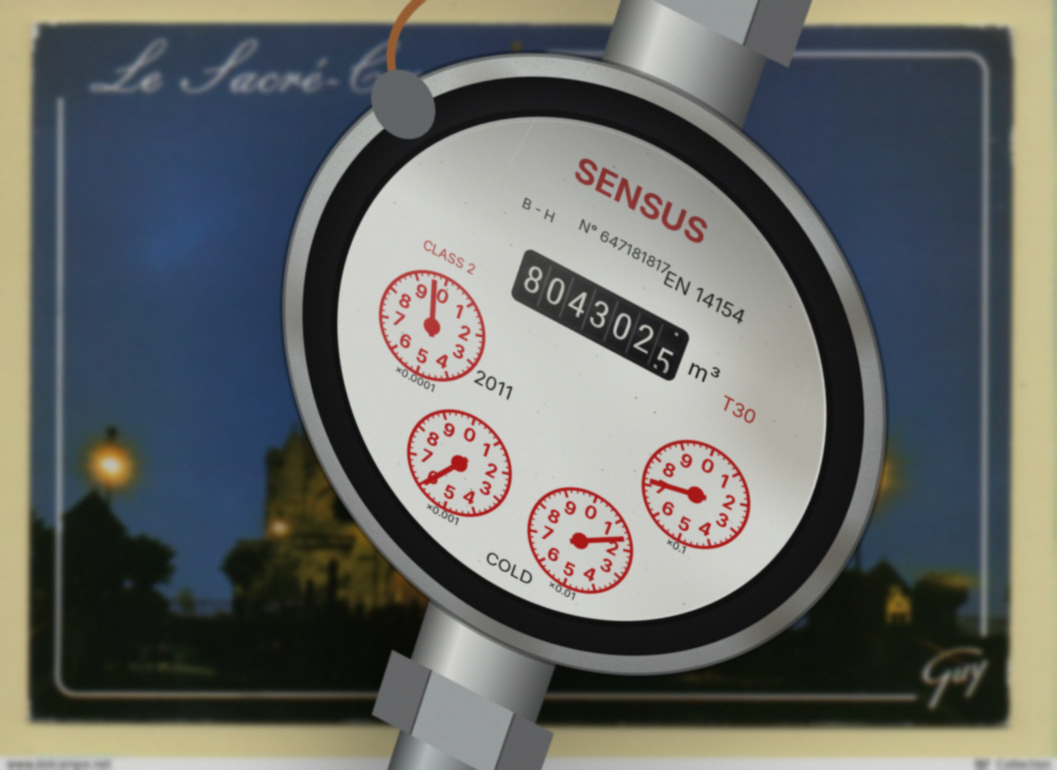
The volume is 8043024.7159m³
